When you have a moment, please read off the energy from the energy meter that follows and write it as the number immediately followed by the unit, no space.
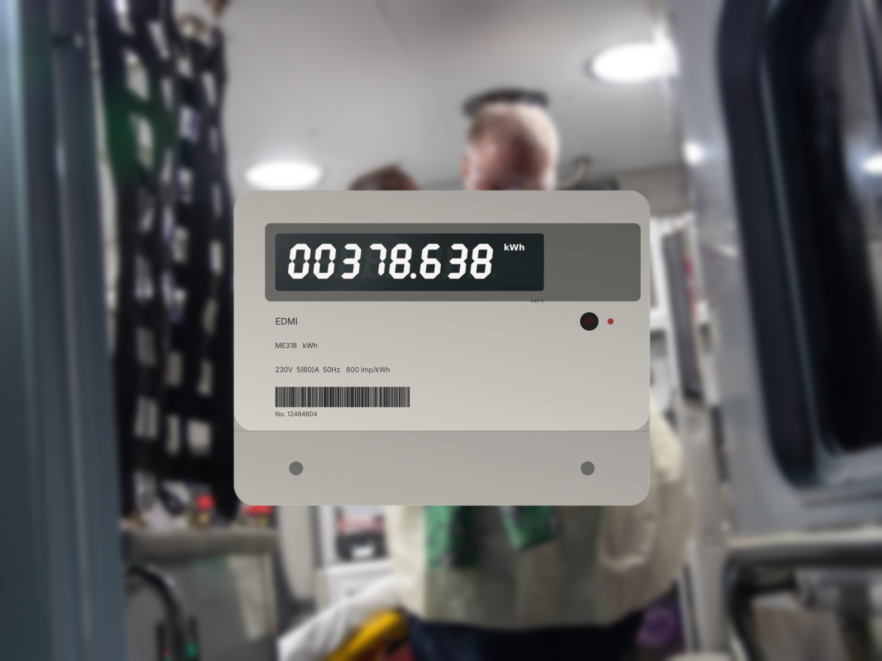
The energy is 378.638kWh
